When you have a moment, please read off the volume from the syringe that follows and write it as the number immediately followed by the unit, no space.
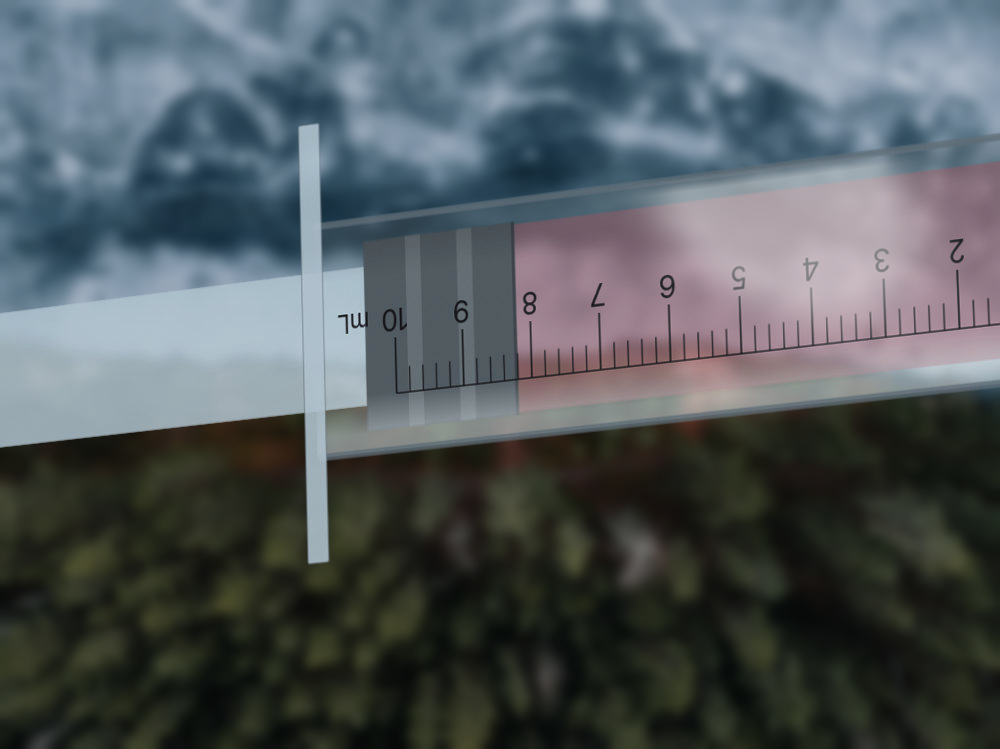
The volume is 8.2mL
